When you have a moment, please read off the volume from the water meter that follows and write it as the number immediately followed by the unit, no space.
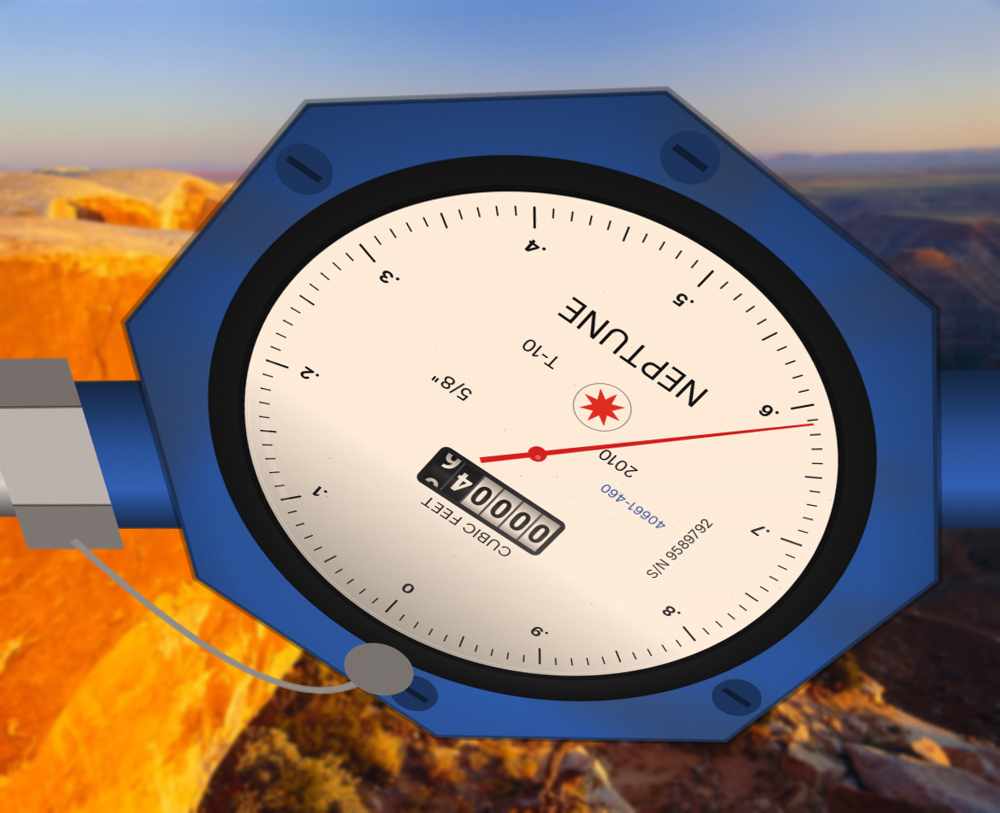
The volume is 45.61ft³
